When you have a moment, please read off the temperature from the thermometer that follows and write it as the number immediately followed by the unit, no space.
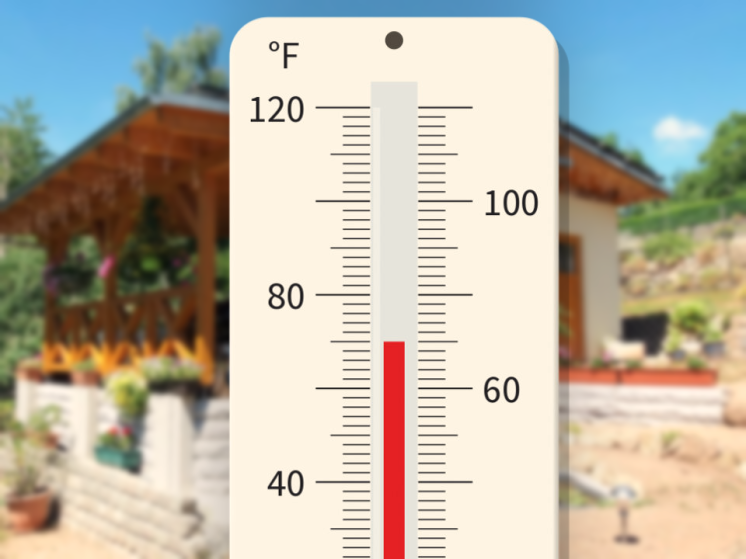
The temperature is 70°F
